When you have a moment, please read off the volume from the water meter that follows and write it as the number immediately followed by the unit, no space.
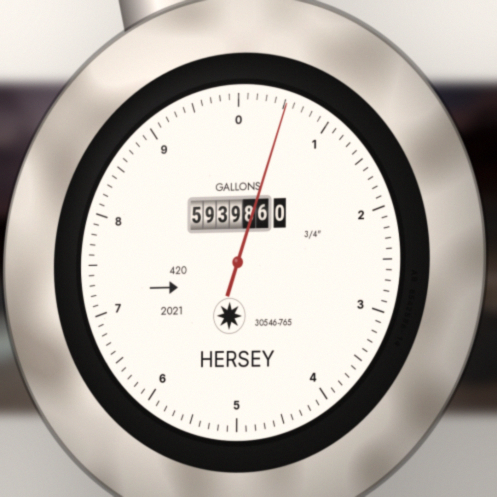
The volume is 5939860.5gal
